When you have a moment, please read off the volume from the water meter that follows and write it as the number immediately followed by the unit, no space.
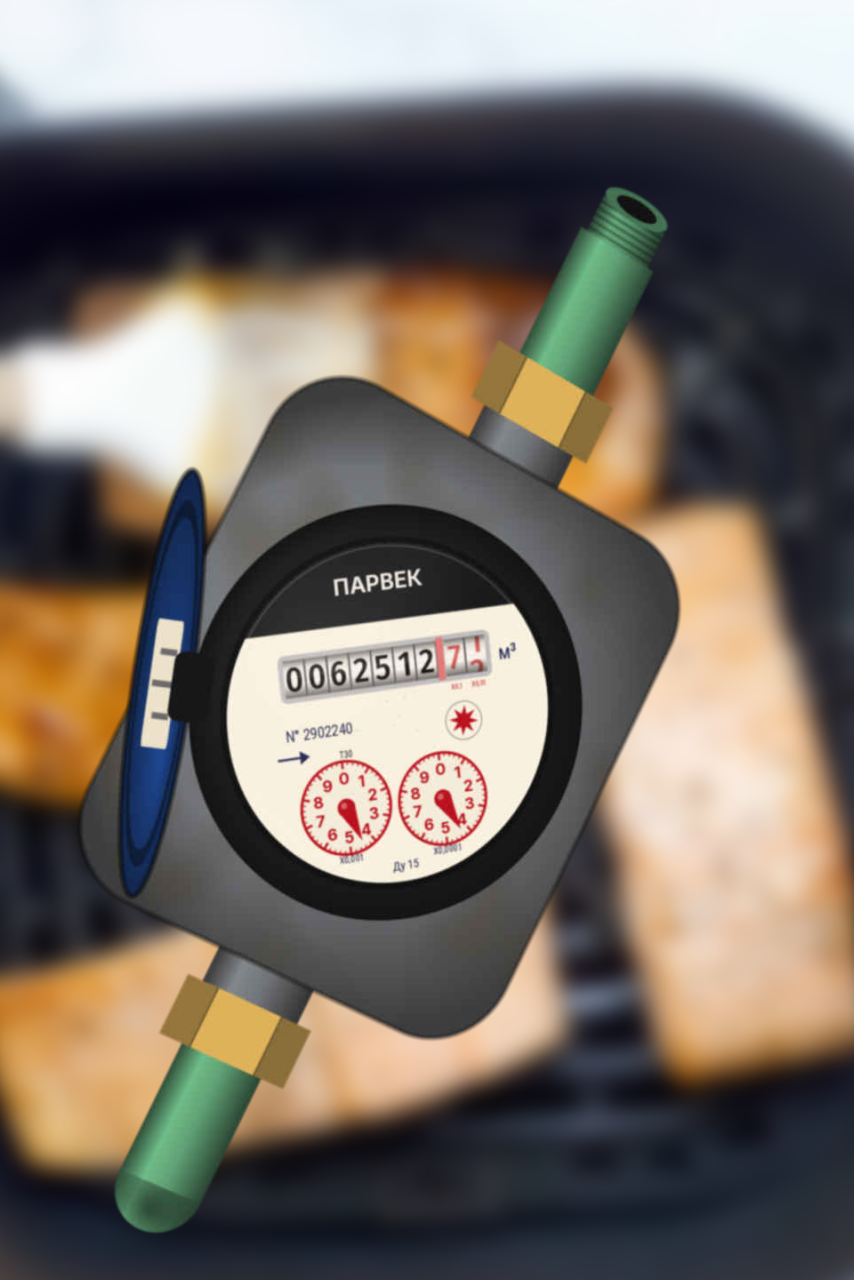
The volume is 62512.7144m³
